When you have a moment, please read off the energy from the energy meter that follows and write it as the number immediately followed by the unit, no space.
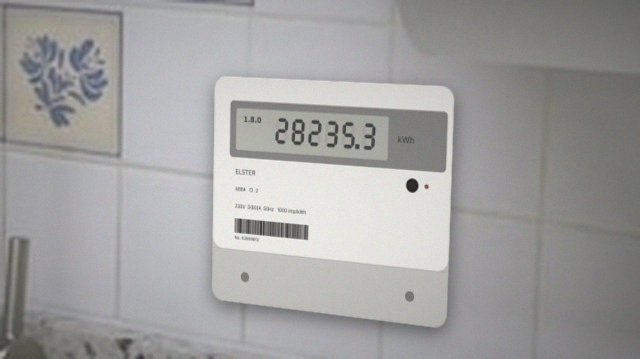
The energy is 28235.3kWh
